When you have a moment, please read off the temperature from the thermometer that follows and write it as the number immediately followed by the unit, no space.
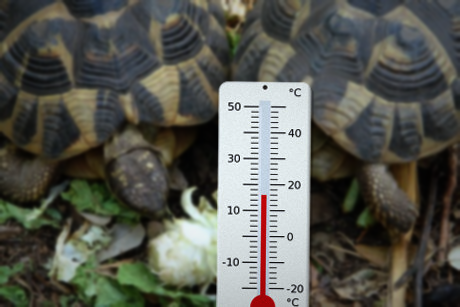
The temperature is 16°C
